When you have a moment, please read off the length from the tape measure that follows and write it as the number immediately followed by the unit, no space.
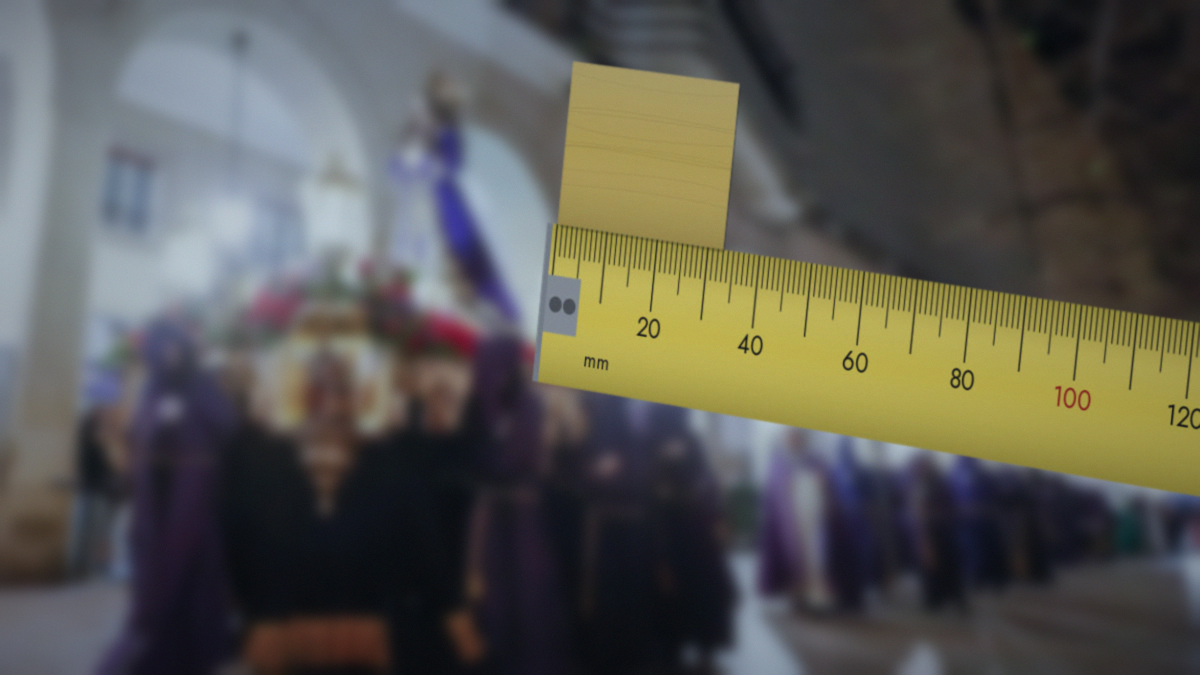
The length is 33mm
